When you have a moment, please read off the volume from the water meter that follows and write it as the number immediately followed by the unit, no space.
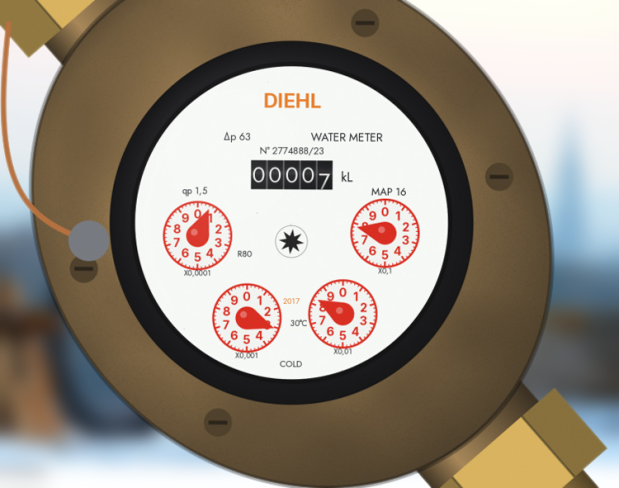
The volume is 6.7830kL
